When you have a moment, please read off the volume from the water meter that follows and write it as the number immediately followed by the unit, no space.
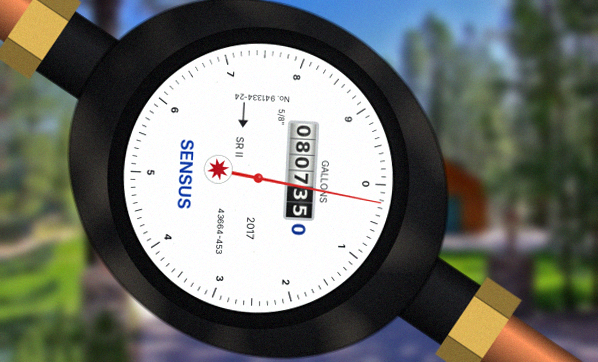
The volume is 807350.2gal
